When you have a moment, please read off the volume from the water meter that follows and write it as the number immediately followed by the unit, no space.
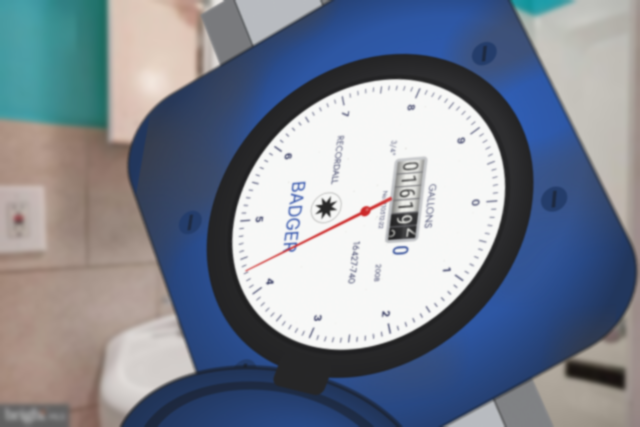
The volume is 161924.3gal
